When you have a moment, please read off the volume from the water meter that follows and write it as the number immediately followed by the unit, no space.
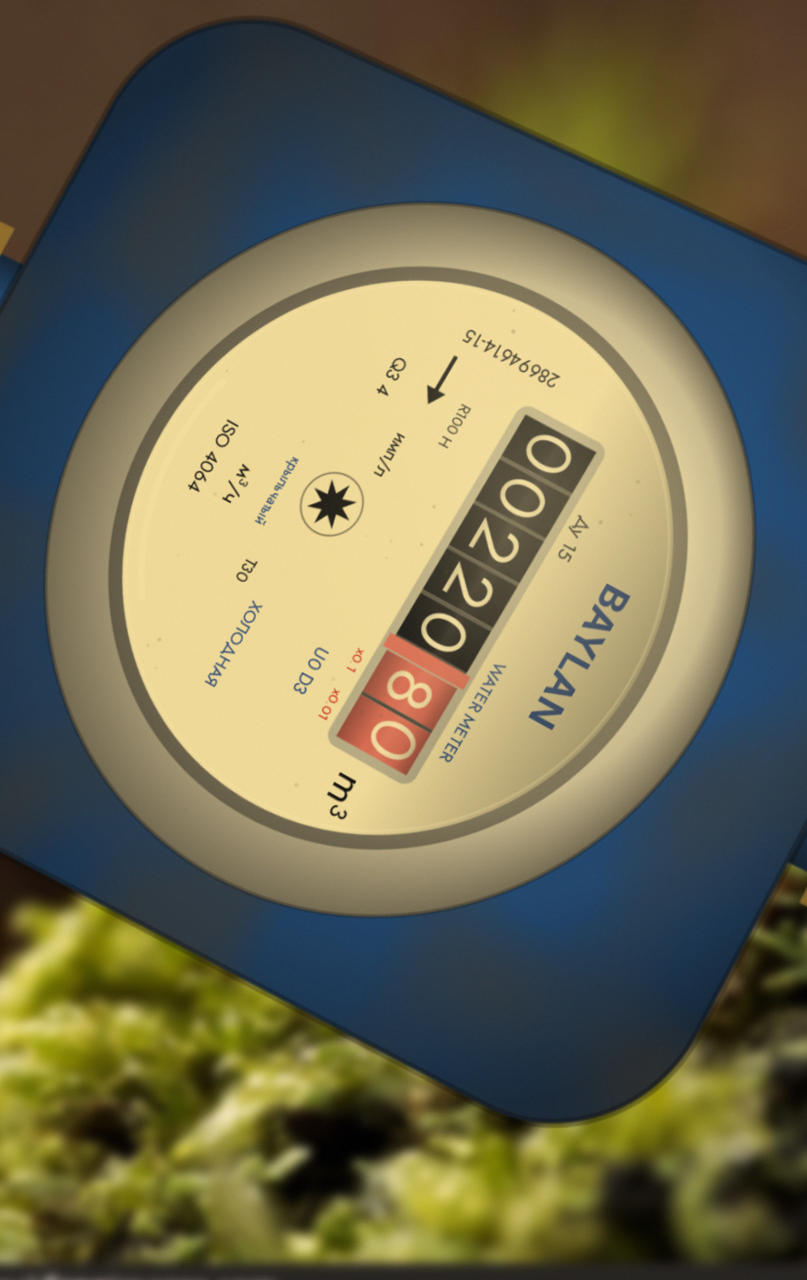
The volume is 220.80m³
